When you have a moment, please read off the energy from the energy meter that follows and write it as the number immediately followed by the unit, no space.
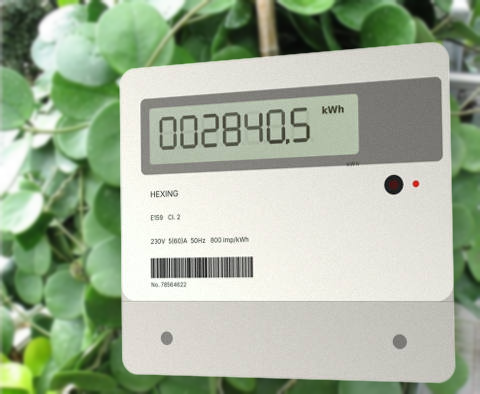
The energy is 2840.5kWh
